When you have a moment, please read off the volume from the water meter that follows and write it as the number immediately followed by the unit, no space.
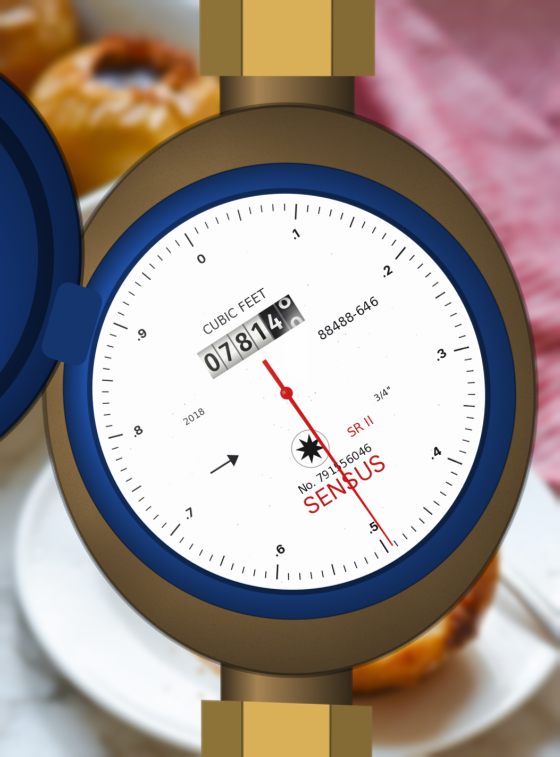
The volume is 78148.49ft³
